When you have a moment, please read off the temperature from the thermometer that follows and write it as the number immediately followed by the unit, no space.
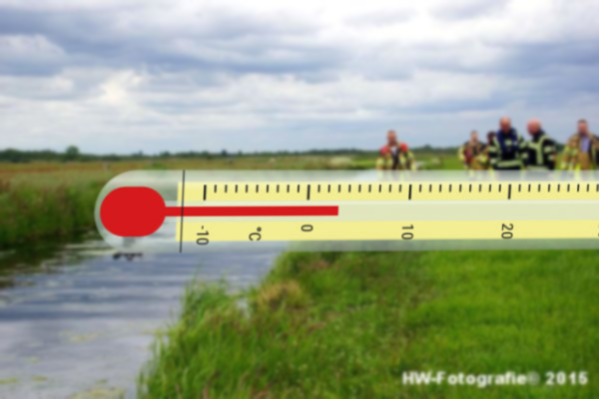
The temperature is 3°C
